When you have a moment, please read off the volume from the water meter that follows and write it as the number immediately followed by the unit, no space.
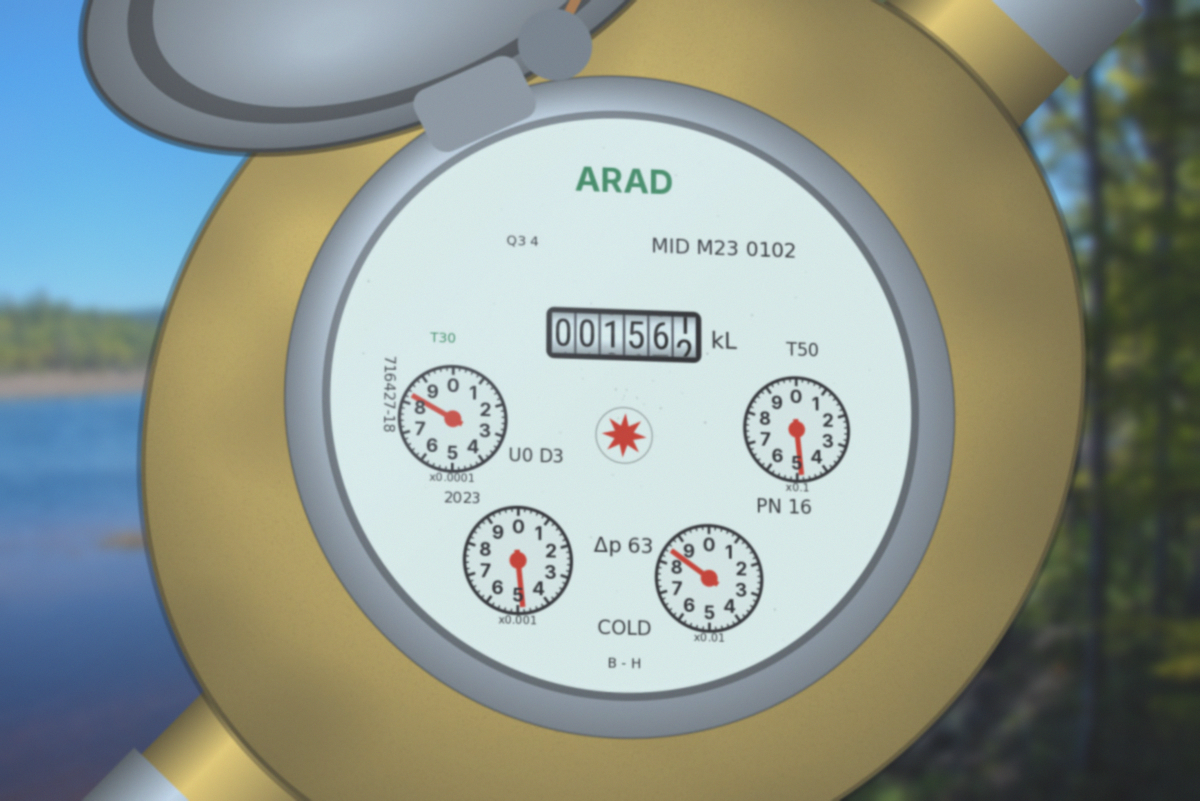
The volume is 1561.4848kL
